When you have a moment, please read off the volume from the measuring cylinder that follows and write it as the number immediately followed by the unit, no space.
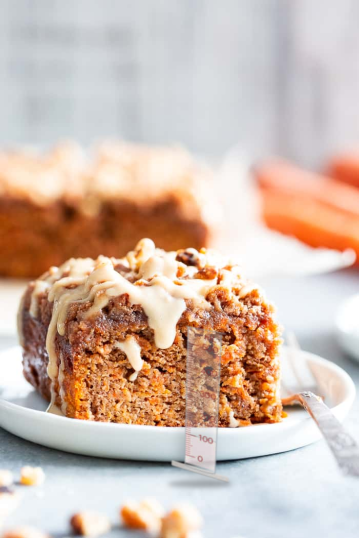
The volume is 100mL
